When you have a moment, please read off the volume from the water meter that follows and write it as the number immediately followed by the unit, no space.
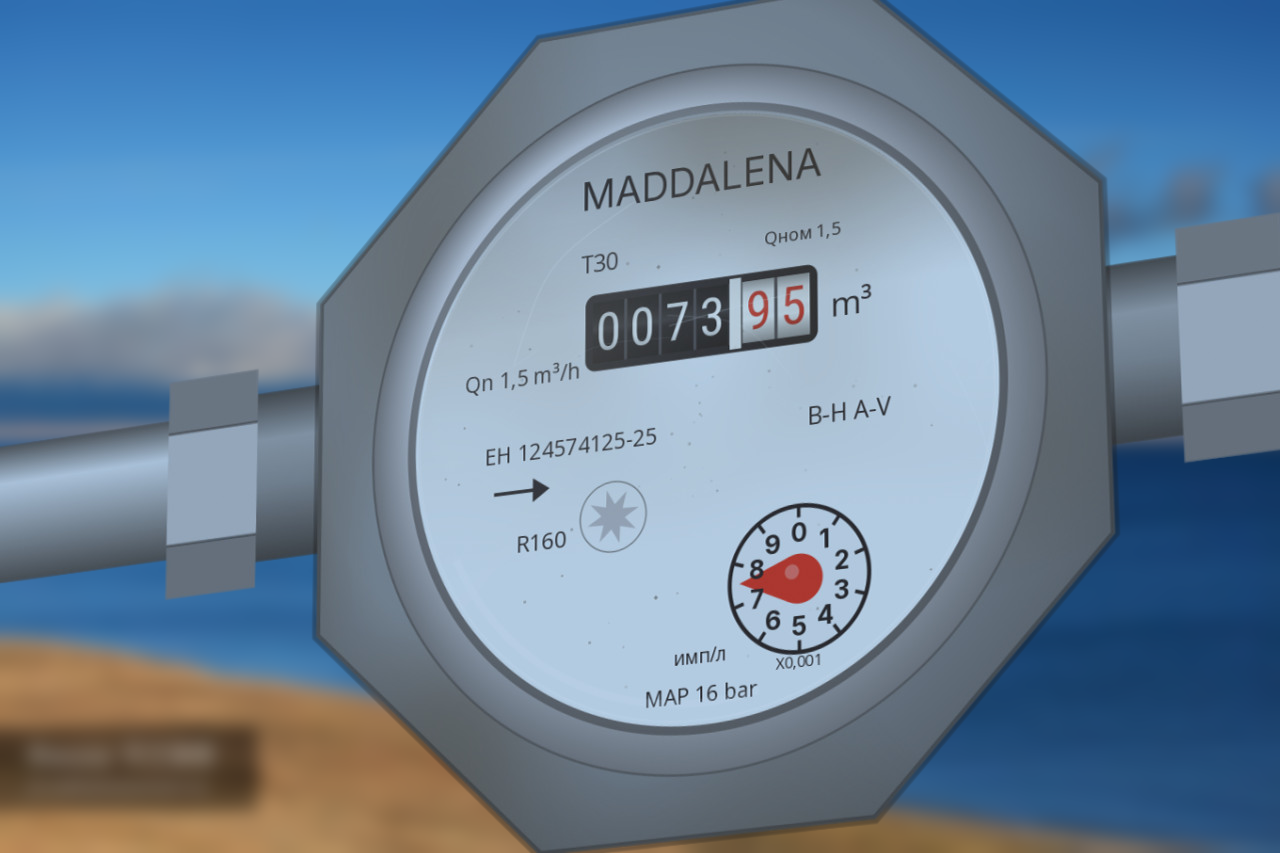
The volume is 73.957m³
